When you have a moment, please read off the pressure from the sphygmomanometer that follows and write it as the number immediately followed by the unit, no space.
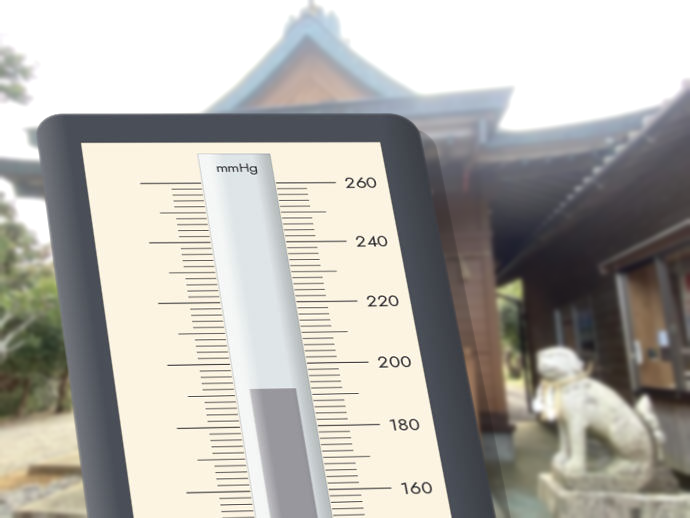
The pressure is 192mmHg
